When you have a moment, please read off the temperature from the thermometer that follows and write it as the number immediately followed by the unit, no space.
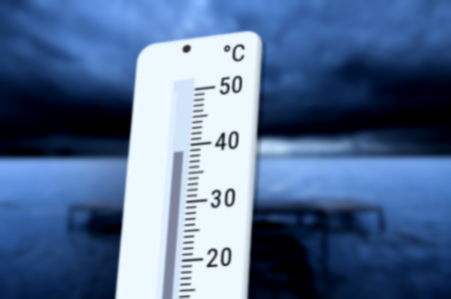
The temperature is 39°C
